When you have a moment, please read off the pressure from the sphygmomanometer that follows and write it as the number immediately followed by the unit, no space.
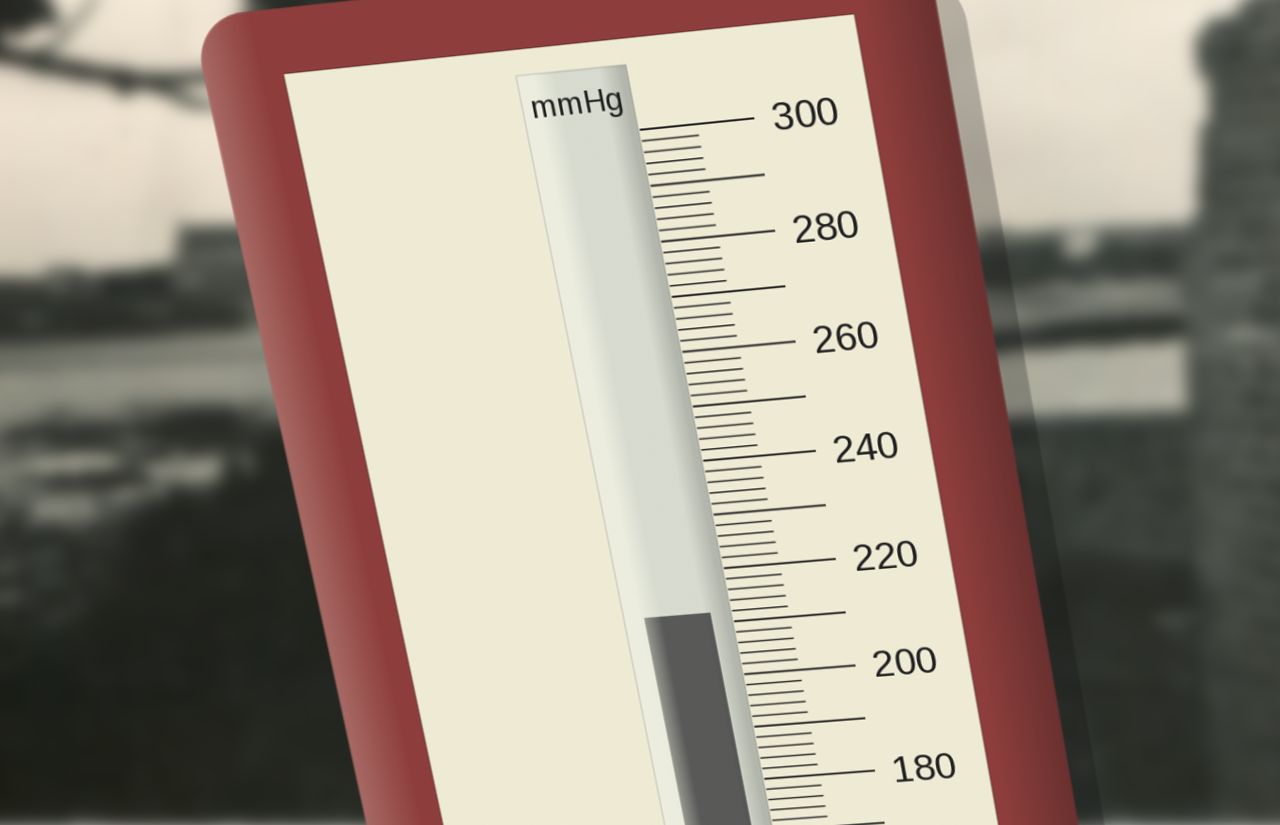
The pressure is 212mmHg
